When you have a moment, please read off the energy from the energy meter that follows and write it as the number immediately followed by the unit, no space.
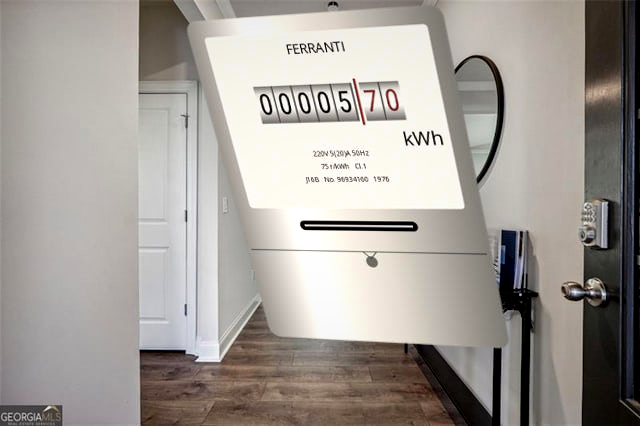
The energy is 5.70kWh
